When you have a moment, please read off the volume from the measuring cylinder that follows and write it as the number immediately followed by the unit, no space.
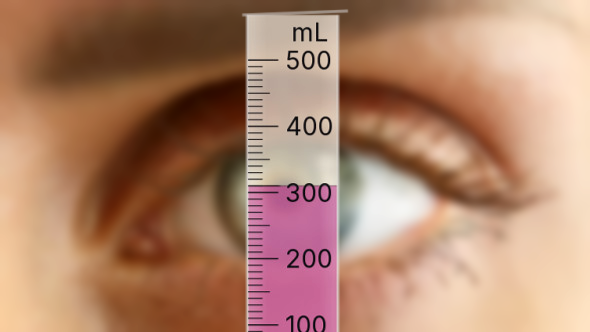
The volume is 310mL
